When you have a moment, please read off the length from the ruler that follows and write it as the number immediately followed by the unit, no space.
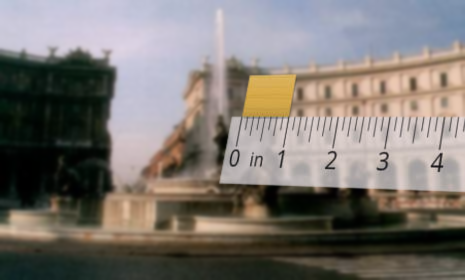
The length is 1in
